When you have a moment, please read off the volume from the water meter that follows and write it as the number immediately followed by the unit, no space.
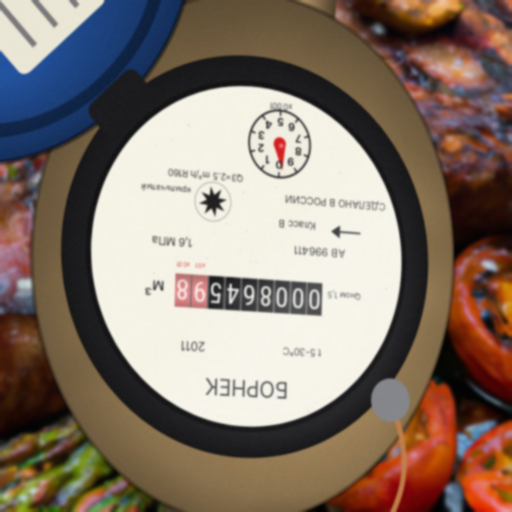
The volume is 8645.979m³
